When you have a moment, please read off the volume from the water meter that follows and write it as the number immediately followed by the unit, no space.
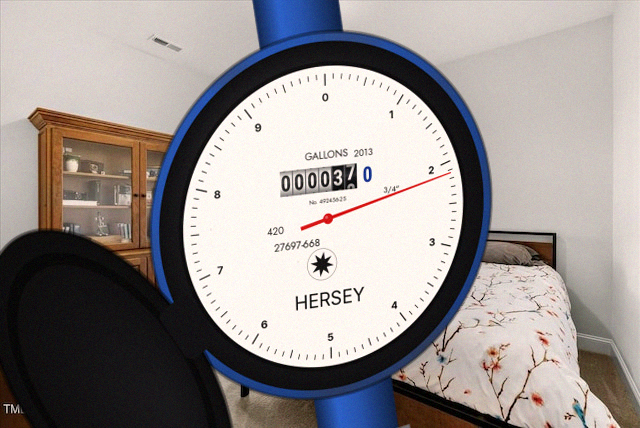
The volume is 372.1gal
